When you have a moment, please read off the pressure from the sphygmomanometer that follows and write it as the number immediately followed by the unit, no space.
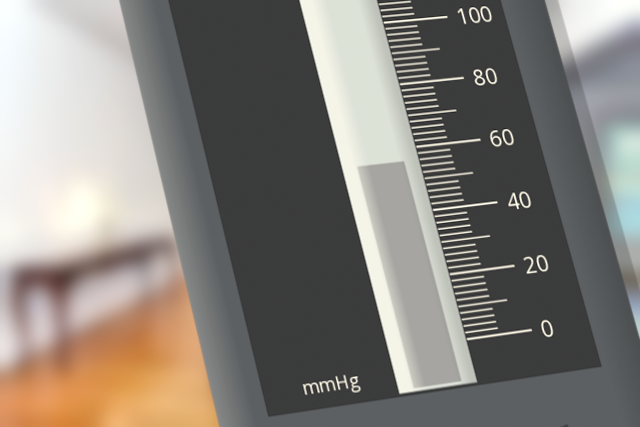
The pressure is 56mmHg
